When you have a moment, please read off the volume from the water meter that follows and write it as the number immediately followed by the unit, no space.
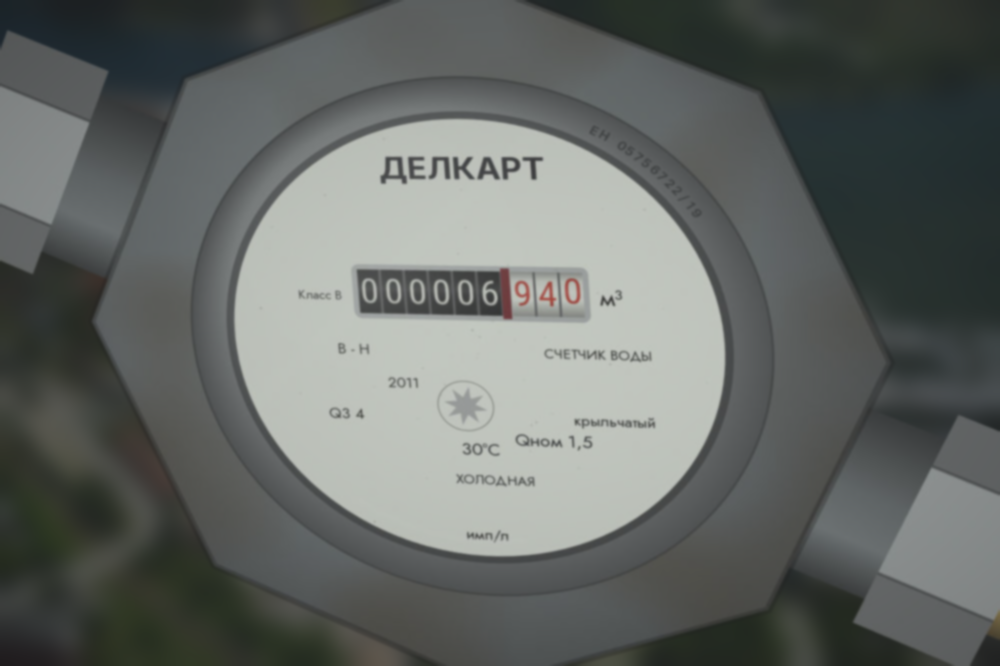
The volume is 6.940m³
